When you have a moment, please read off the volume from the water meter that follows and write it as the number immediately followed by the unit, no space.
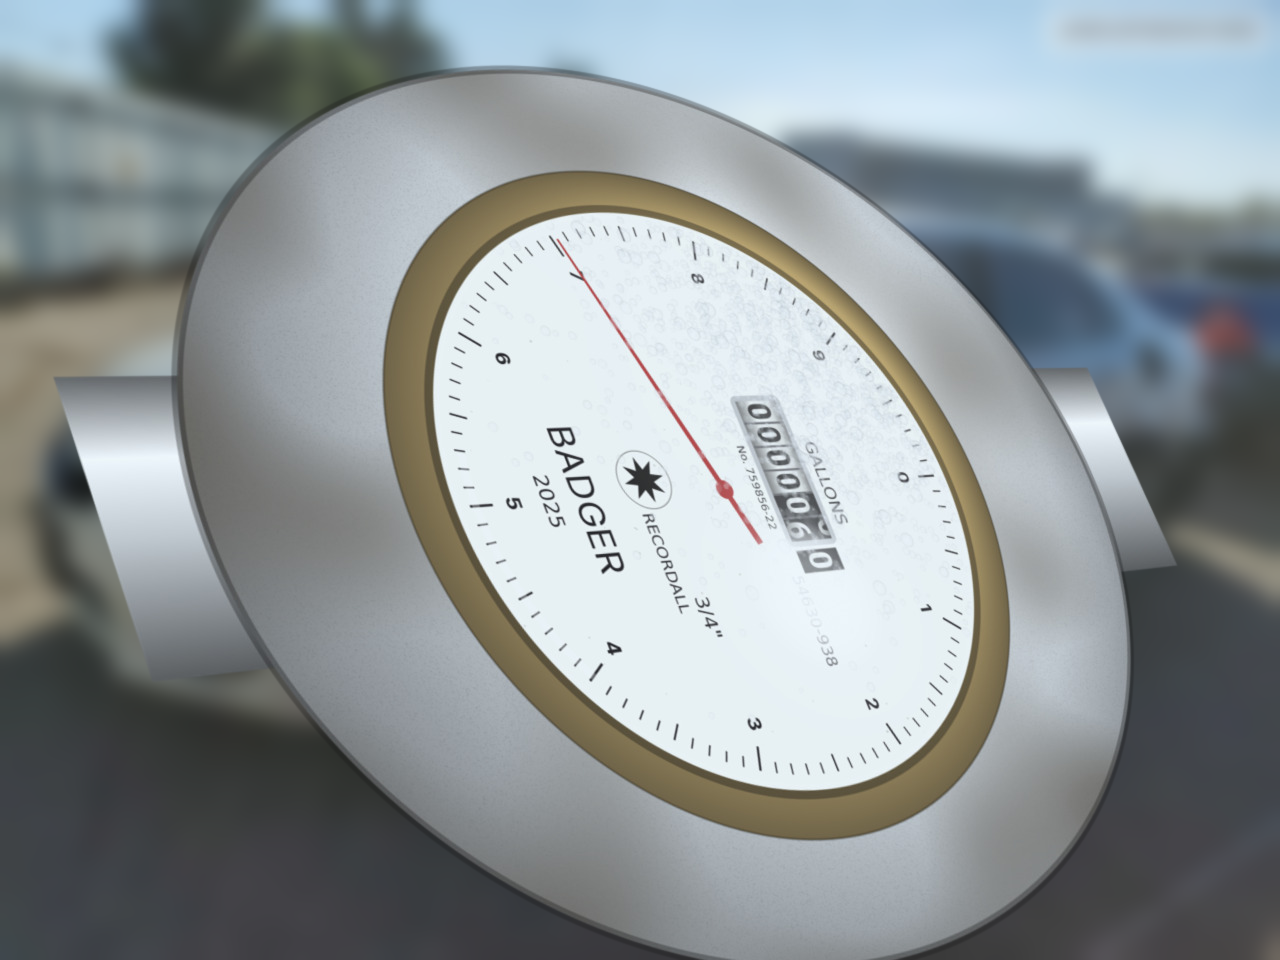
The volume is 57.0gal
